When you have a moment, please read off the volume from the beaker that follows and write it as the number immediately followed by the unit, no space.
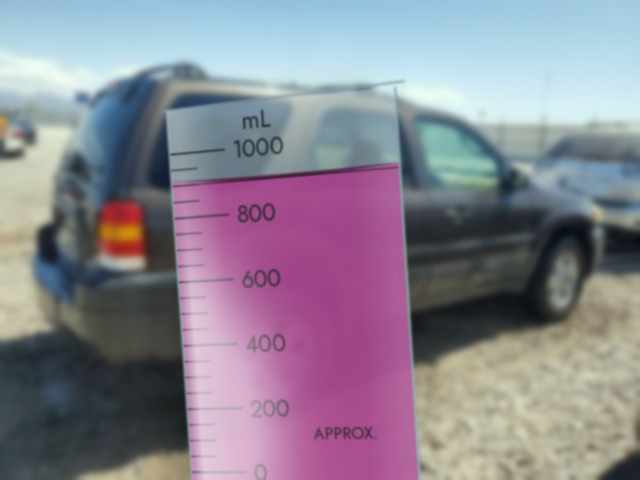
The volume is 900mL
